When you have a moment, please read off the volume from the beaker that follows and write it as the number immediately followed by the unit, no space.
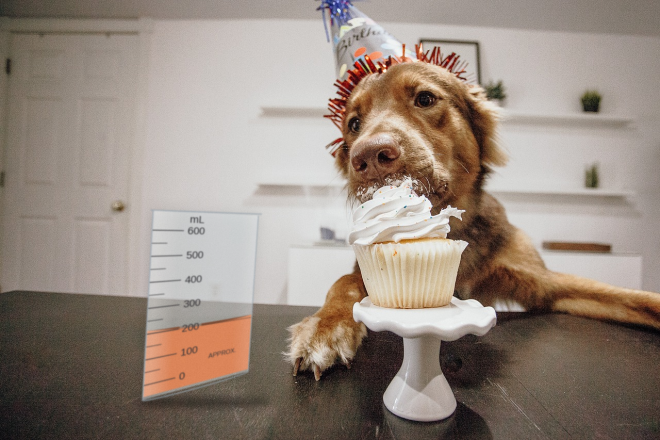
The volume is 200mL
